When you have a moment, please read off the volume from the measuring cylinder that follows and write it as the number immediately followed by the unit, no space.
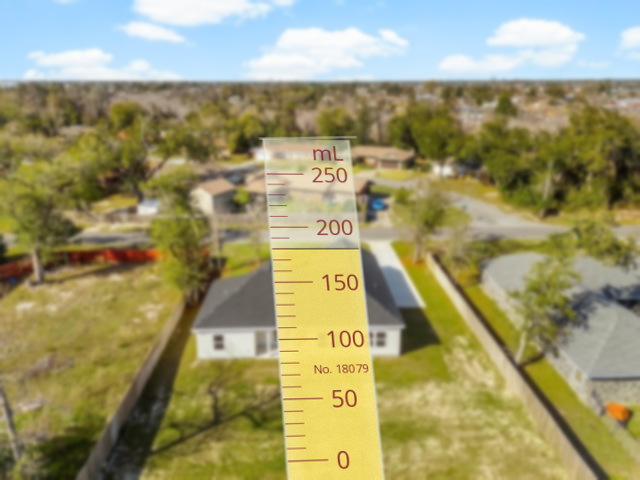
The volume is 180mL
